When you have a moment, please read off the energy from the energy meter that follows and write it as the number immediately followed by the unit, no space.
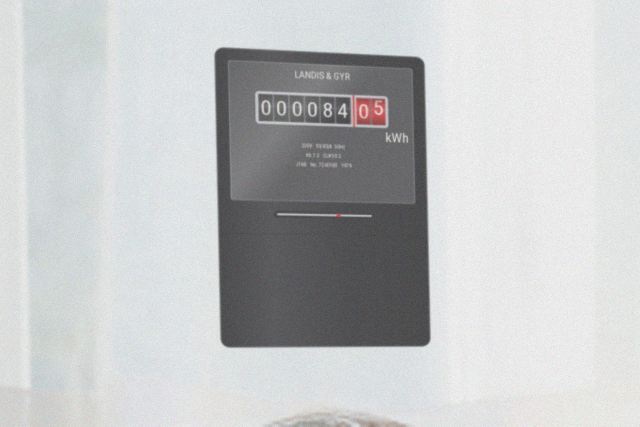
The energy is 84.05kWh
